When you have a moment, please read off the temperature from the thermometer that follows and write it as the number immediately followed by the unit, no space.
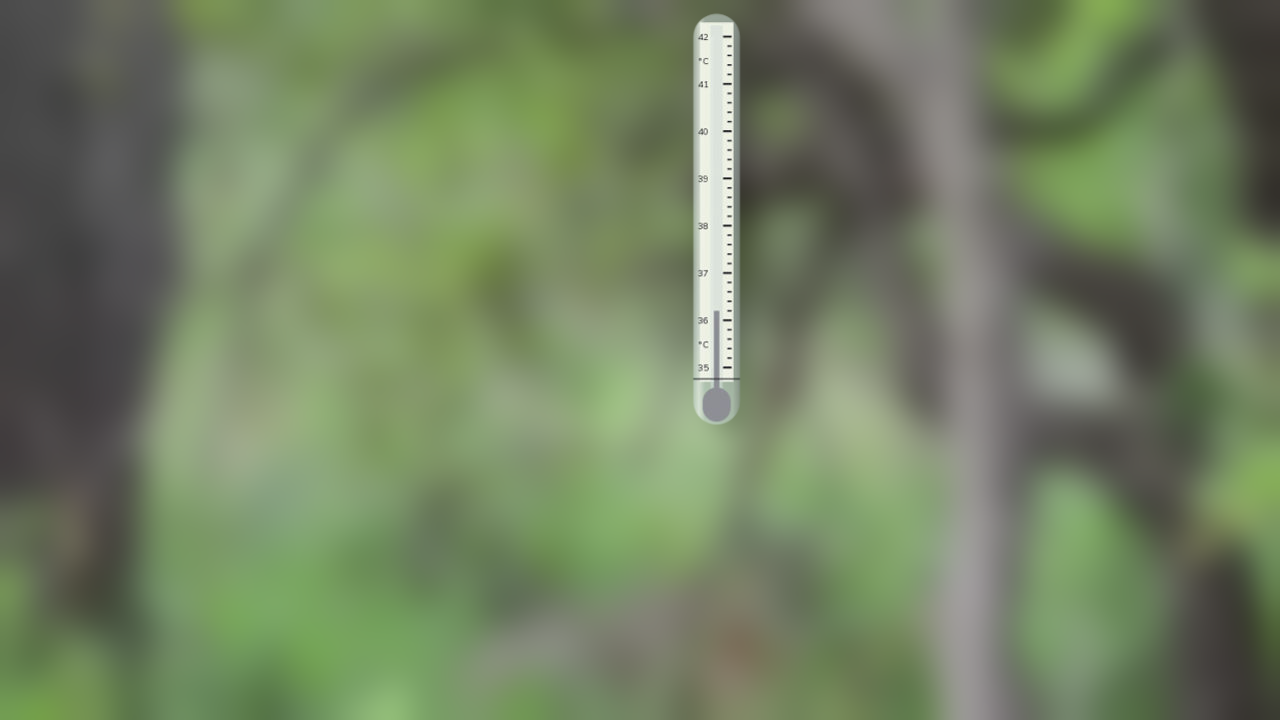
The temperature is 36.2°C
